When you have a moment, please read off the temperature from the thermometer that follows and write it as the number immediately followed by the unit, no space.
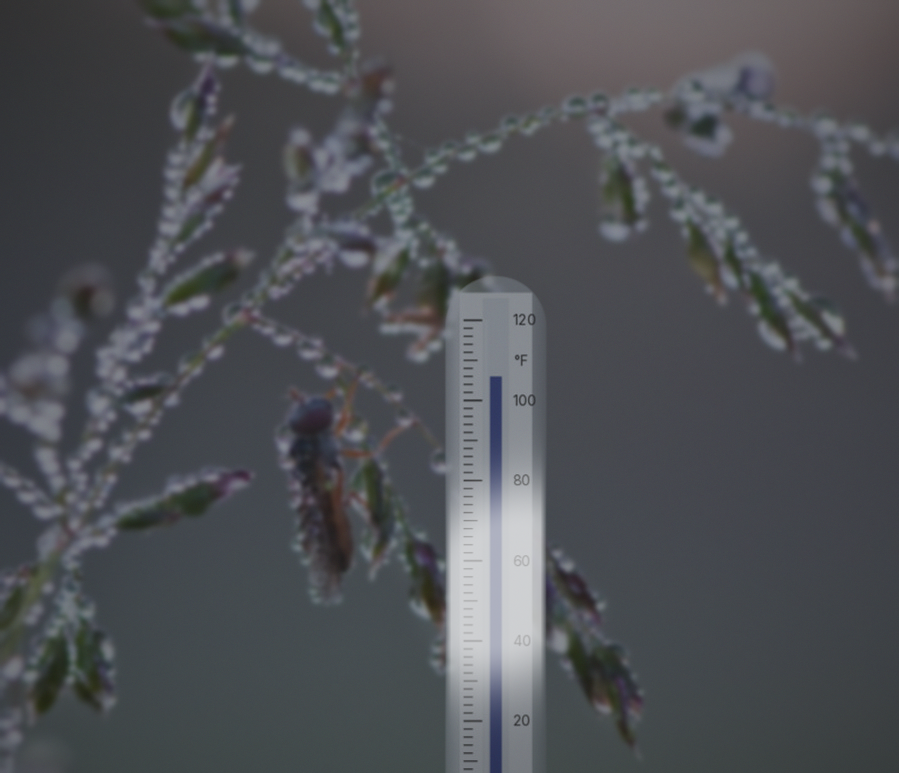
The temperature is 106°F
